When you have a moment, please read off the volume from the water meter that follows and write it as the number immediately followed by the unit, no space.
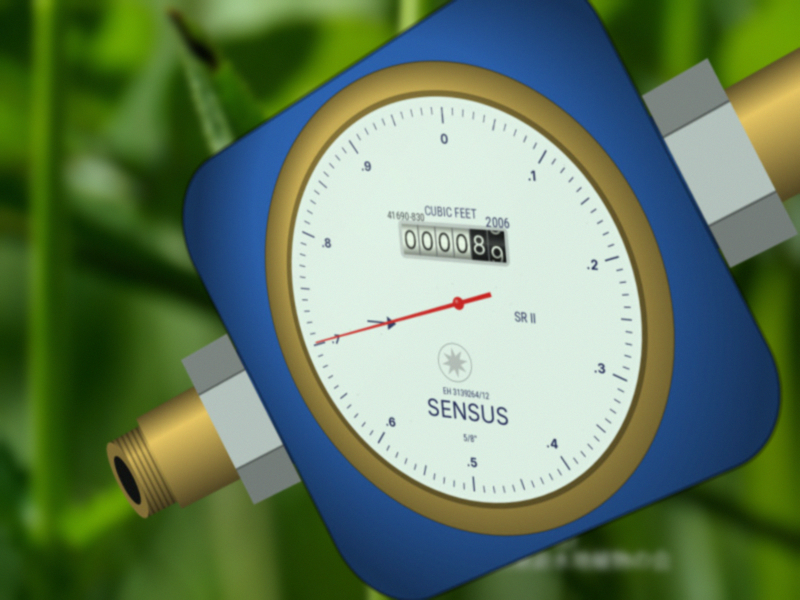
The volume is 88.70ft³
